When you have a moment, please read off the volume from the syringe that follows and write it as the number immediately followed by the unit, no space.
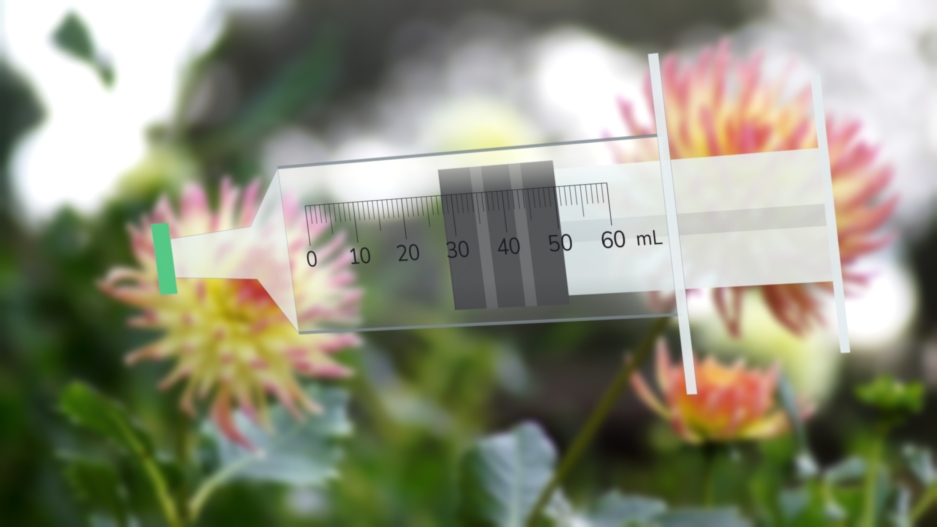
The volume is 28mL
